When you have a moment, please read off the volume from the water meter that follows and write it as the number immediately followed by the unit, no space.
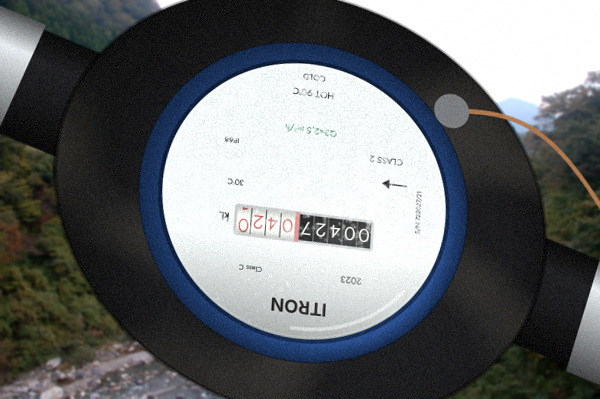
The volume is 427.0420kL
